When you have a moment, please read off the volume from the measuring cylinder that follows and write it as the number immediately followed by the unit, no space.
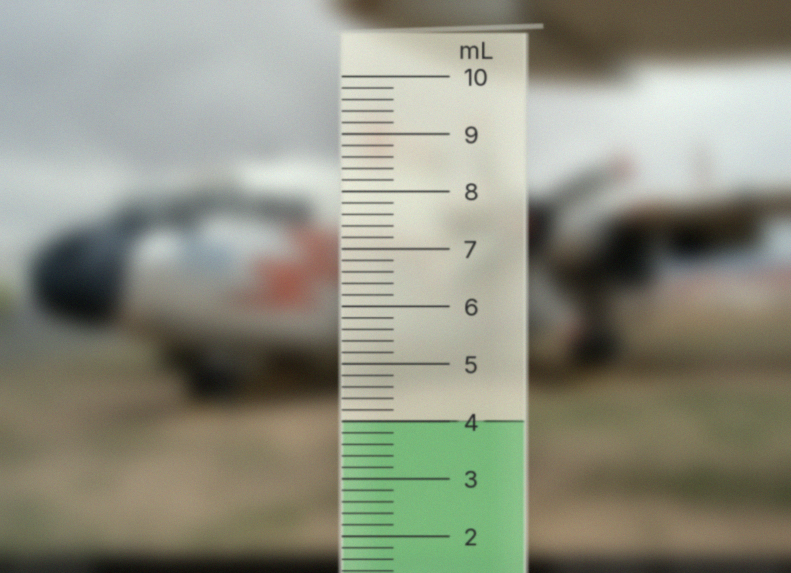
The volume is 4mL
